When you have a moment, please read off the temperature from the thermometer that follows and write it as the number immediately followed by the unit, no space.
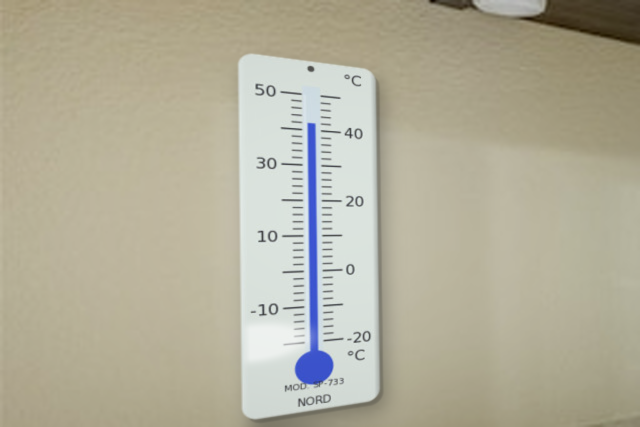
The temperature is 42°C
